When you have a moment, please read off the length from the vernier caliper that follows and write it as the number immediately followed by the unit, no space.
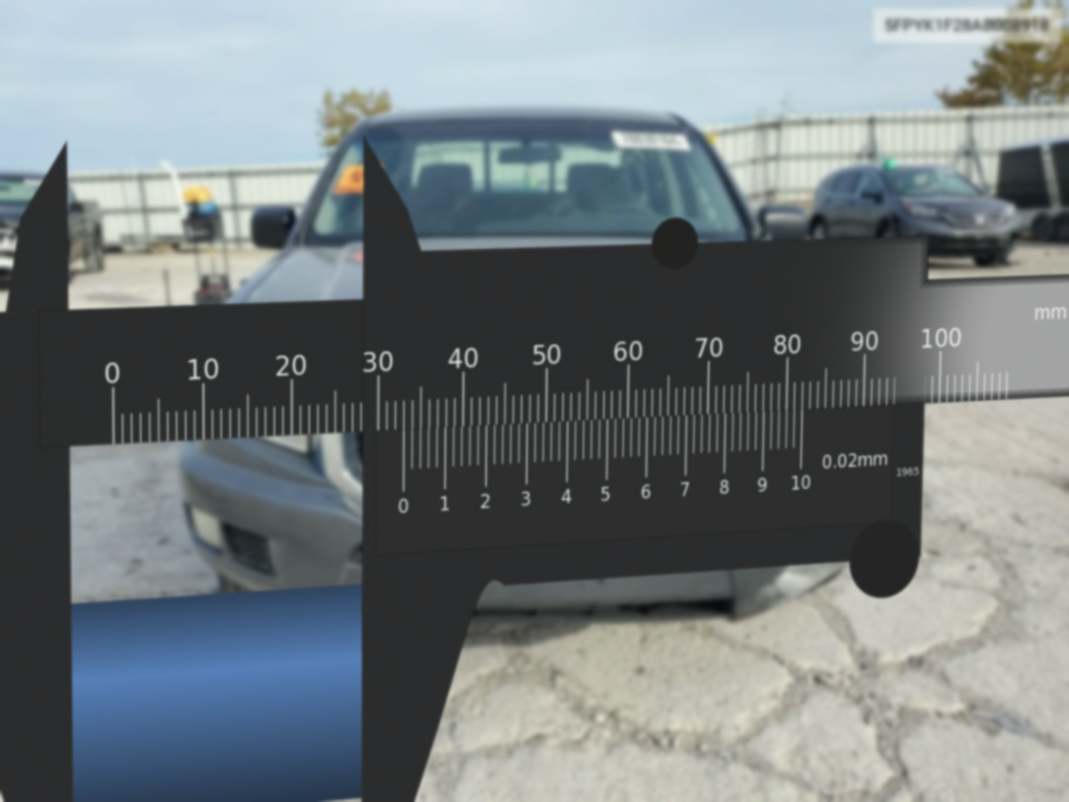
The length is 33.0mm
